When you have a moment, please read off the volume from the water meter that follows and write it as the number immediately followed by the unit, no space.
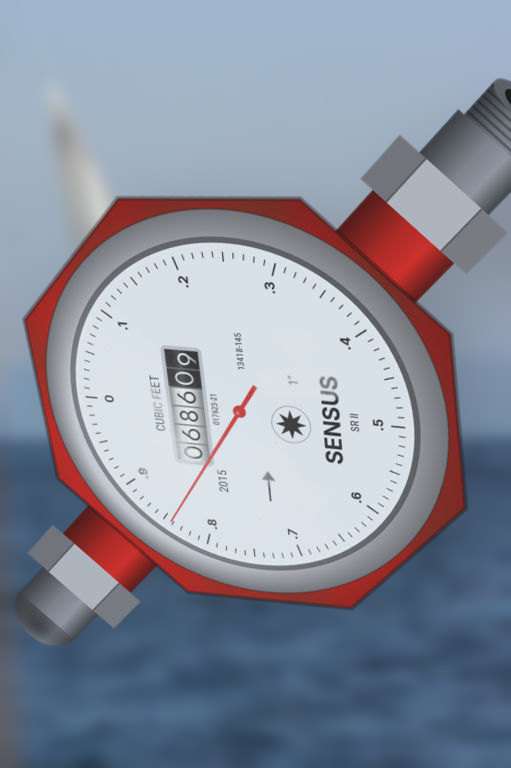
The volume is 68608.84ft³
